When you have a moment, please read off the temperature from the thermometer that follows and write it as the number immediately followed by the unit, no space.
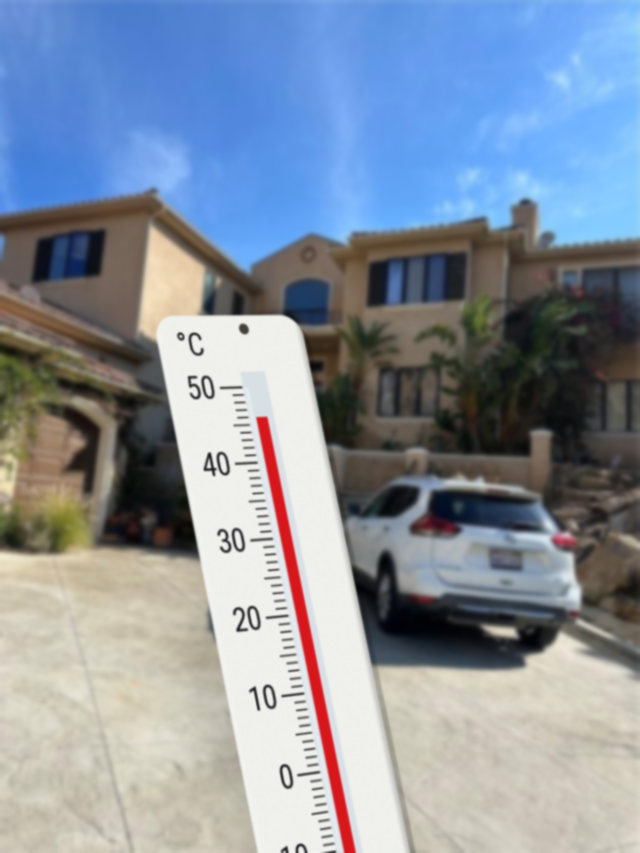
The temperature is 46°C
